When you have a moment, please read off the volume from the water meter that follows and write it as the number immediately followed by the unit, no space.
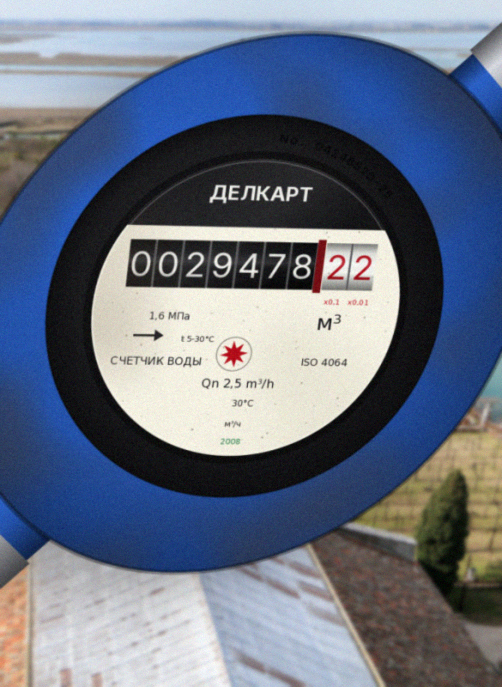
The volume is 29478.22m³
